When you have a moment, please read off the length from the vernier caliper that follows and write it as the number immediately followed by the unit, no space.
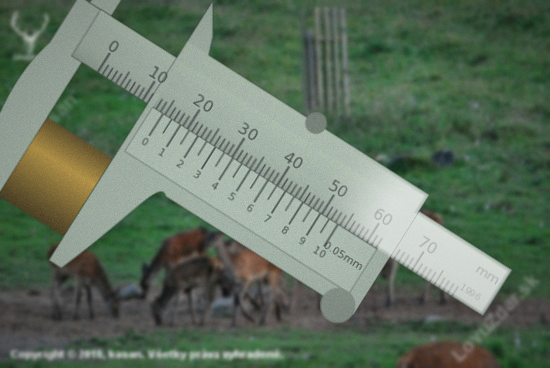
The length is 14.6mm
